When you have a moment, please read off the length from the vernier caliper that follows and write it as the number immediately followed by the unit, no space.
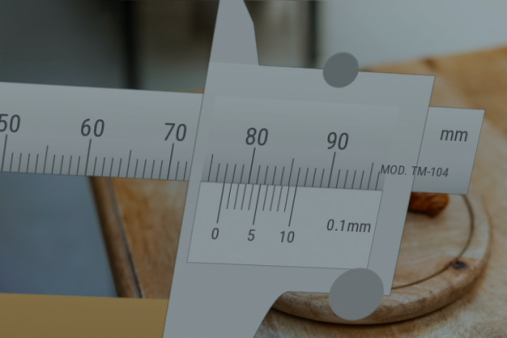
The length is 77.0mm
